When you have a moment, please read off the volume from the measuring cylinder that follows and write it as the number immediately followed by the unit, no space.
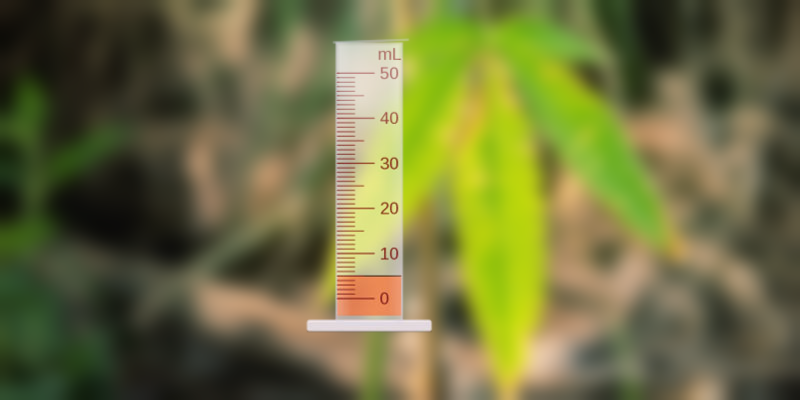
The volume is 5mL
